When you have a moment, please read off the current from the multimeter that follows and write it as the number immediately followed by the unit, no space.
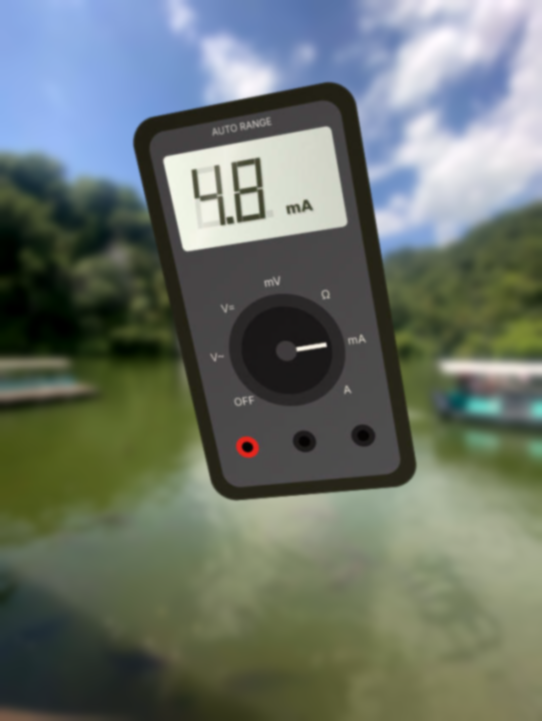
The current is 4.8mA
